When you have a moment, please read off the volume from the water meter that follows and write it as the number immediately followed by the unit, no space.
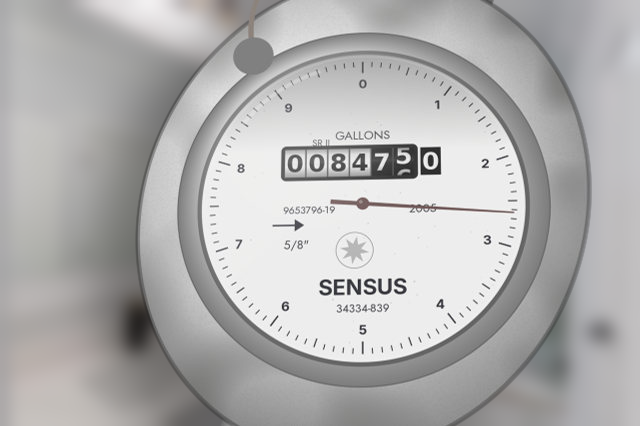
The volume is 84752.6gal
